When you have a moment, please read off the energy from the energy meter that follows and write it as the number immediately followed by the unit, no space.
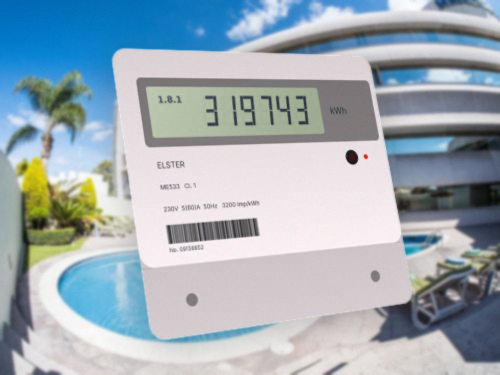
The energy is 319743kWh
